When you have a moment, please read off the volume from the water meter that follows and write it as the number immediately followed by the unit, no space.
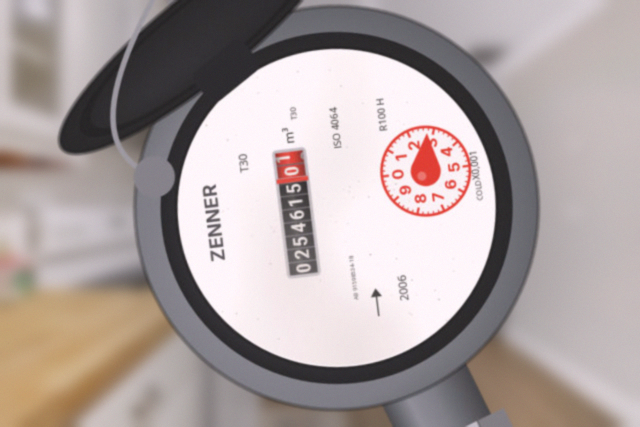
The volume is 254615.012m³
